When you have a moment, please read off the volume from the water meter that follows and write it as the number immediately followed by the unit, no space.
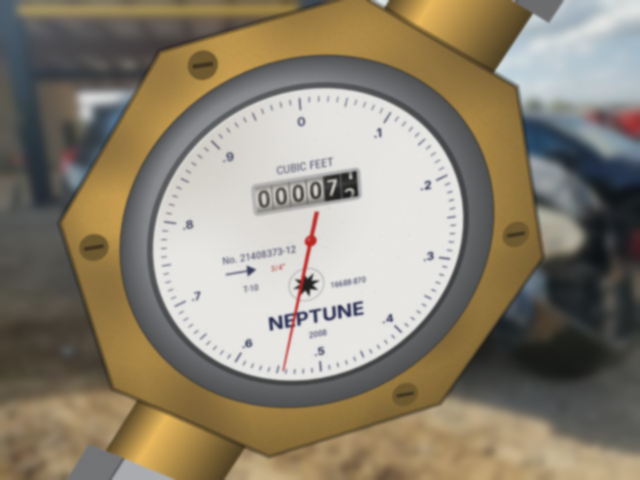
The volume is 71.54ft³
